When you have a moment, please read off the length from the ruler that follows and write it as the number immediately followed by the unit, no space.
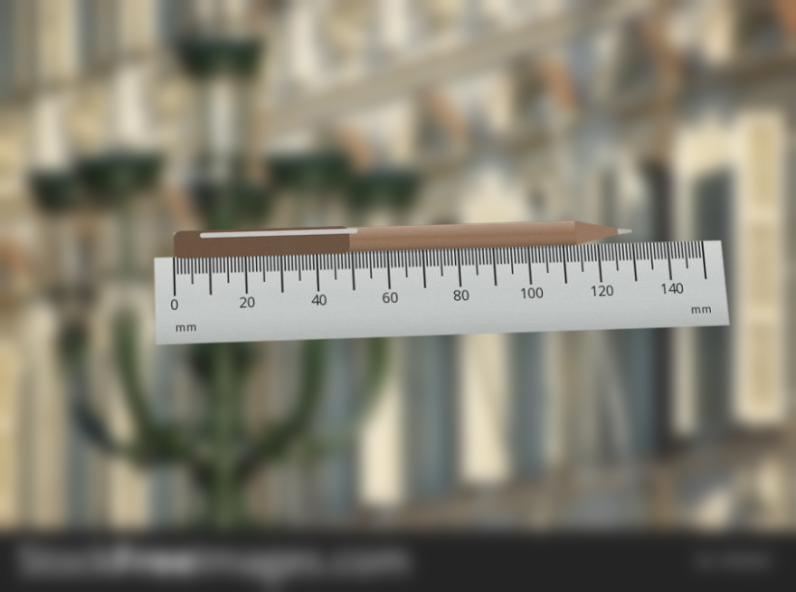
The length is 130mm
